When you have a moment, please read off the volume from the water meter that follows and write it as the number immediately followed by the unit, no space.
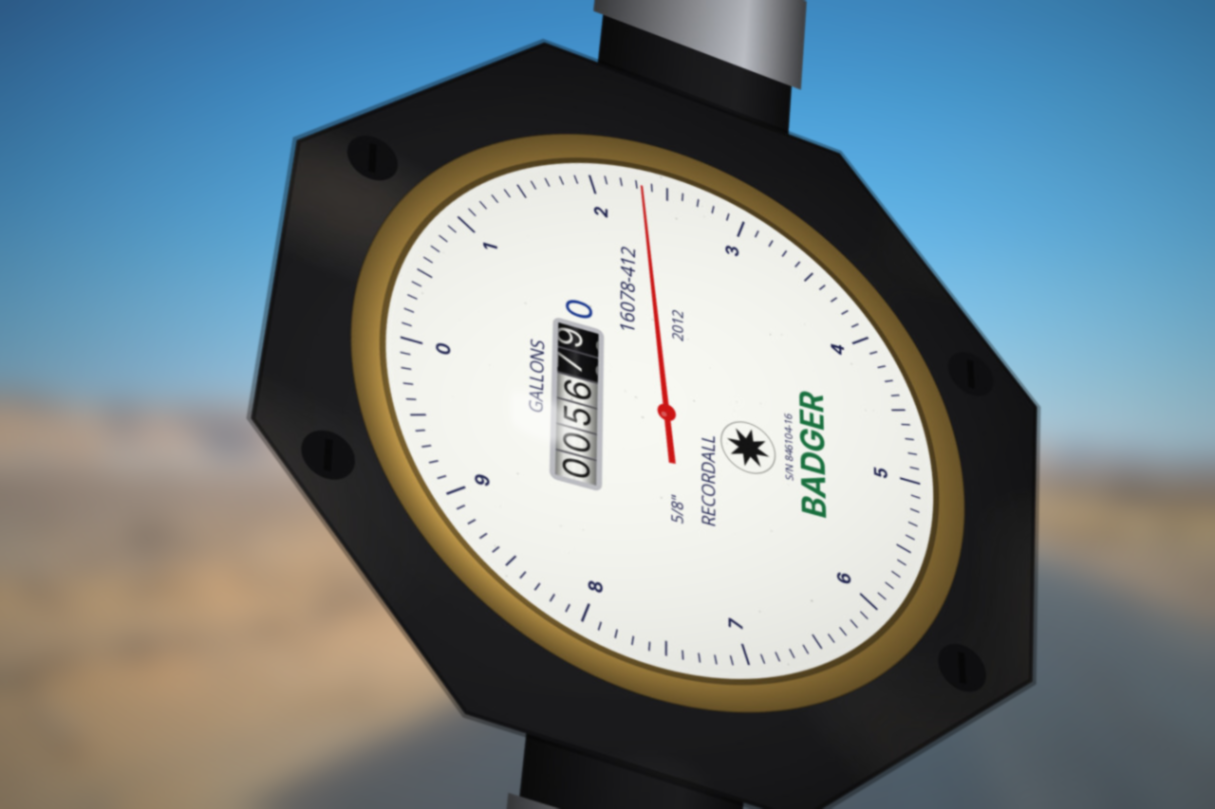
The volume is 56792.3gal
